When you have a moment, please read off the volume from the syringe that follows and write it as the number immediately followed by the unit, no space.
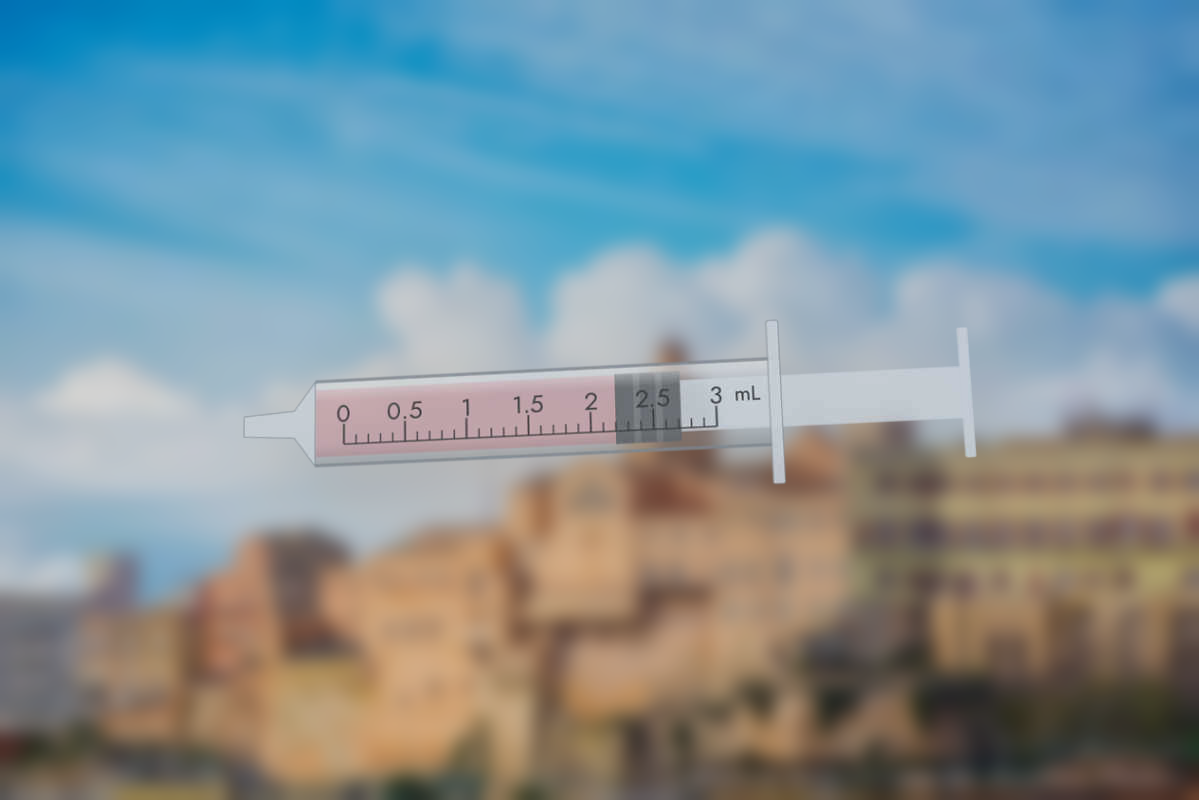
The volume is 2.2mL
